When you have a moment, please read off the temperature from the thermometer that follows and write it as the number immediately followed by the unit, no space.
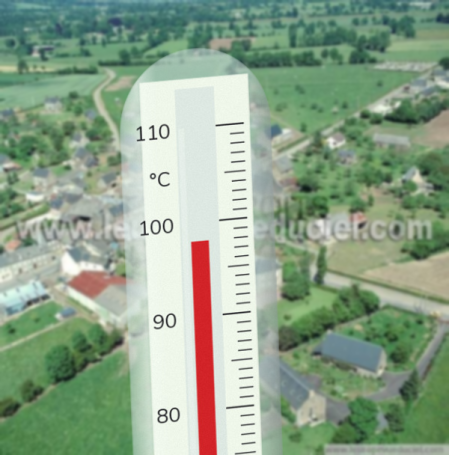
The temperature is 98°C
